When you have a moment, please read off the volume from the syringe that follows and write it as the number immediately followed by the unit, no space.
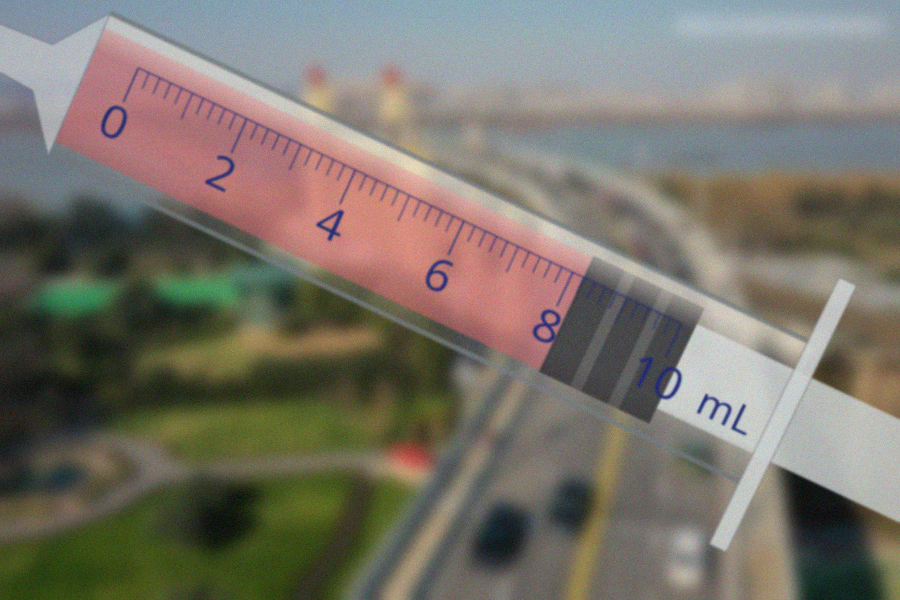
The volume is 8.2mL
